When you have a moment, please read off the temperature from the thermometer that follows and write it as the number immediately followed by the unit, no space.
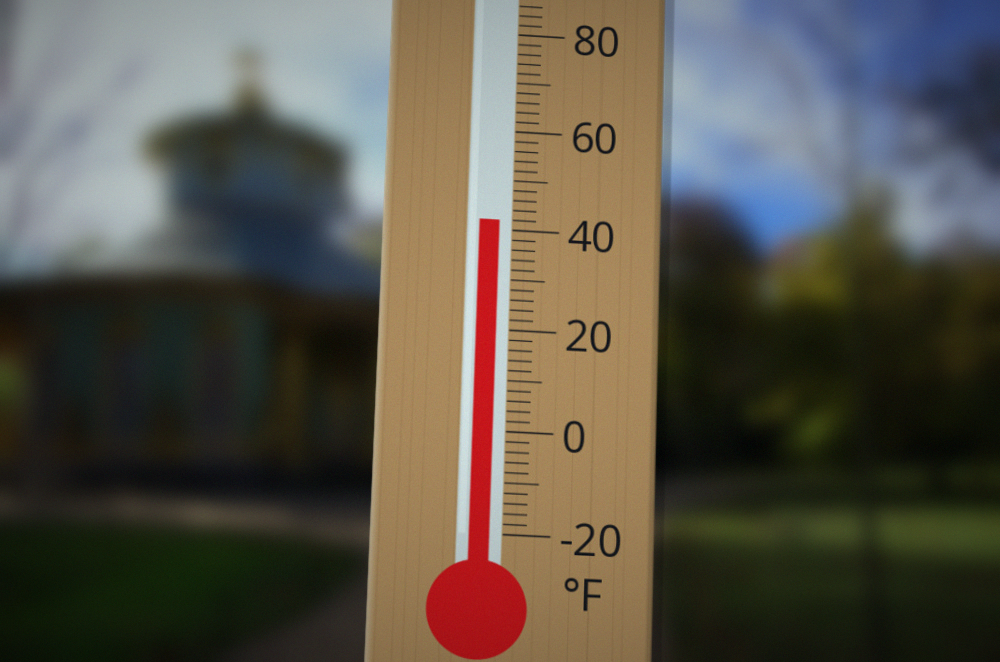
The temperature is 42°F
